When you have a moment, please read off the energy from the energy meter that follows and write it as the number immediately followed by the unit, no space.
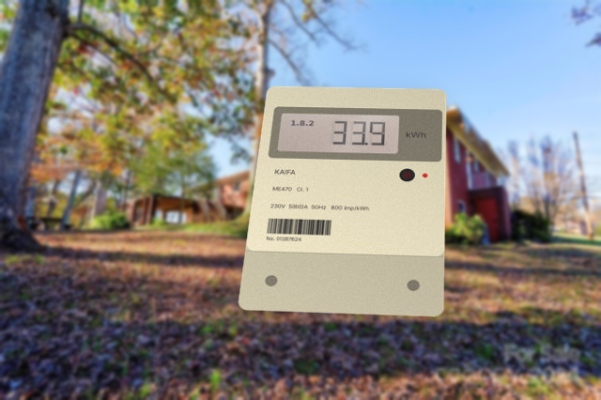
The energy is 33.9kWh
